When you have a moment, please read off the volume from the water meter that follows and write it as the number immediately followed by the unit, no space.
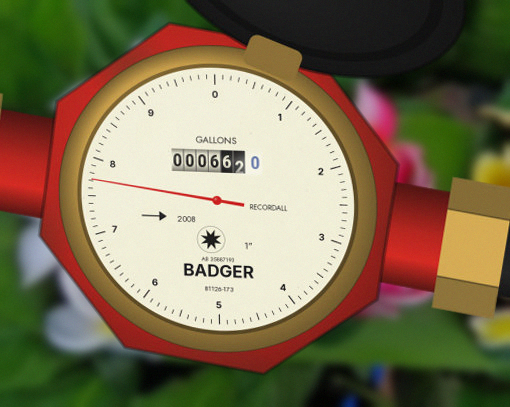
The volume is 6617.7gal
